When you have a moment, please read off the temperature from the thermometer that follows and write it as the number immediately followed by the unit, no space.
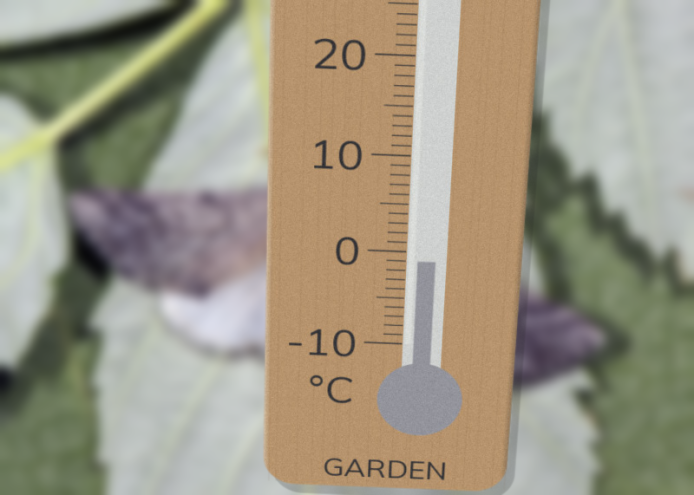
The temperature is -1°C
